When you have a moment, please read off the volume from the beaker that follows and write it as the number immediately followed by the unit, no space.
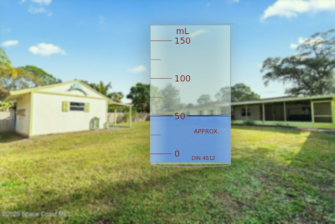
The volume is 50mL
